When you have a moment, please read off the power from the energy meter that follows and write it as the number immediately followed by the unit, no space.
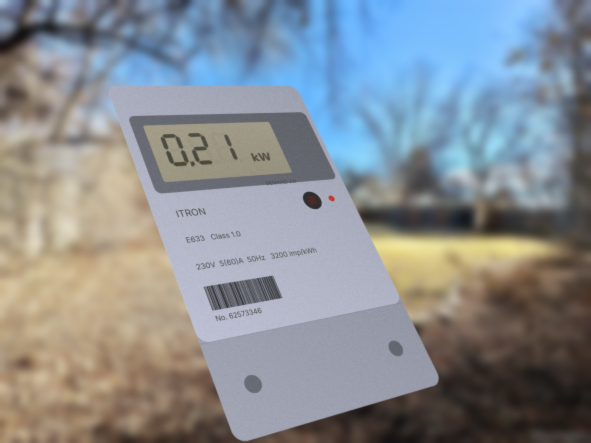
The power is 0.21kW
